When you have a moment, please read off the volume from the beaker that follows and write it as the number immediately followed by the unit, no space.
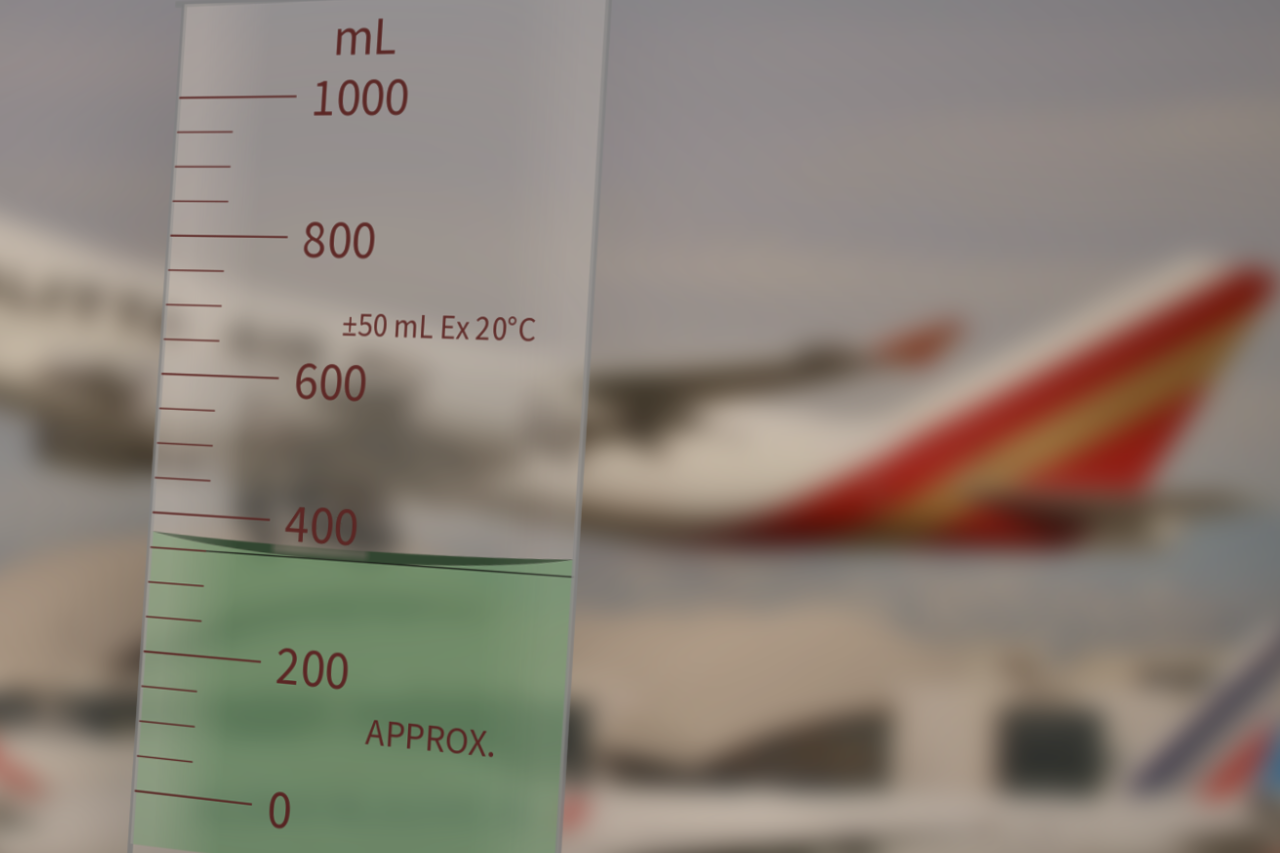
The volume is 350mL
